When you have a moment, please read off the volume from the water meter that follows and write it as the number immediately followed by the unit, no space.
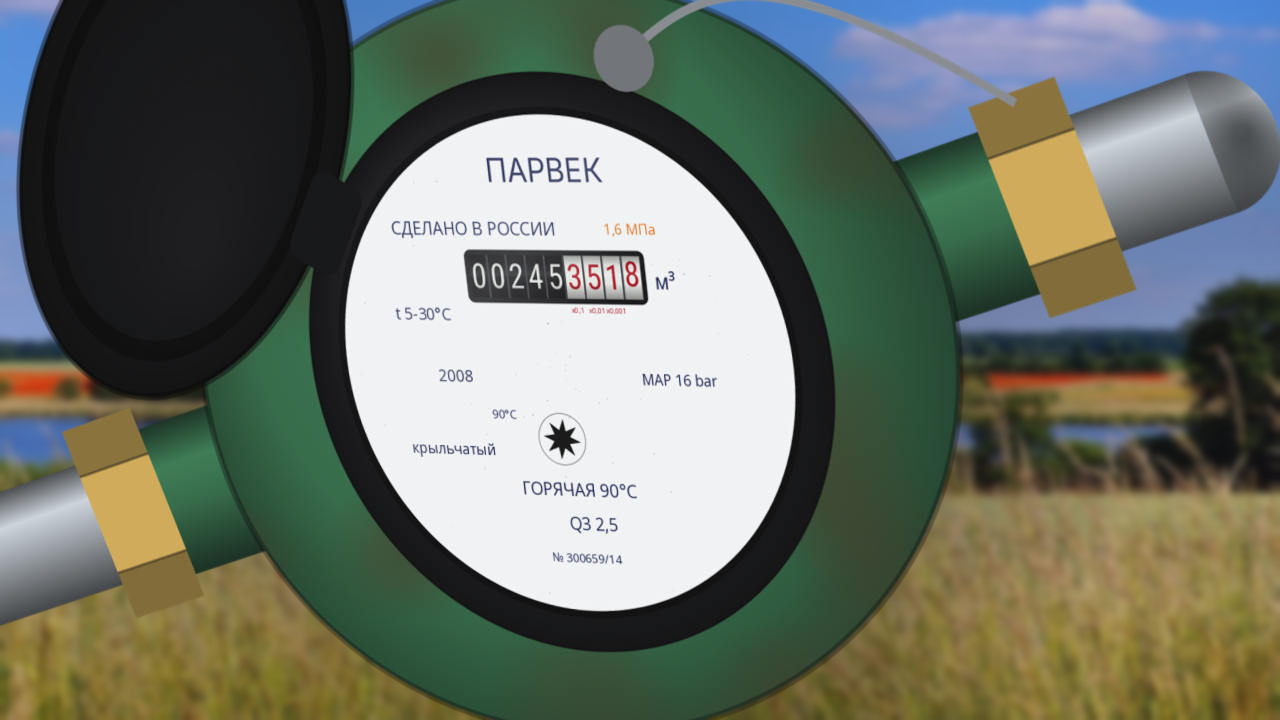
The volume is 245.3518m³
